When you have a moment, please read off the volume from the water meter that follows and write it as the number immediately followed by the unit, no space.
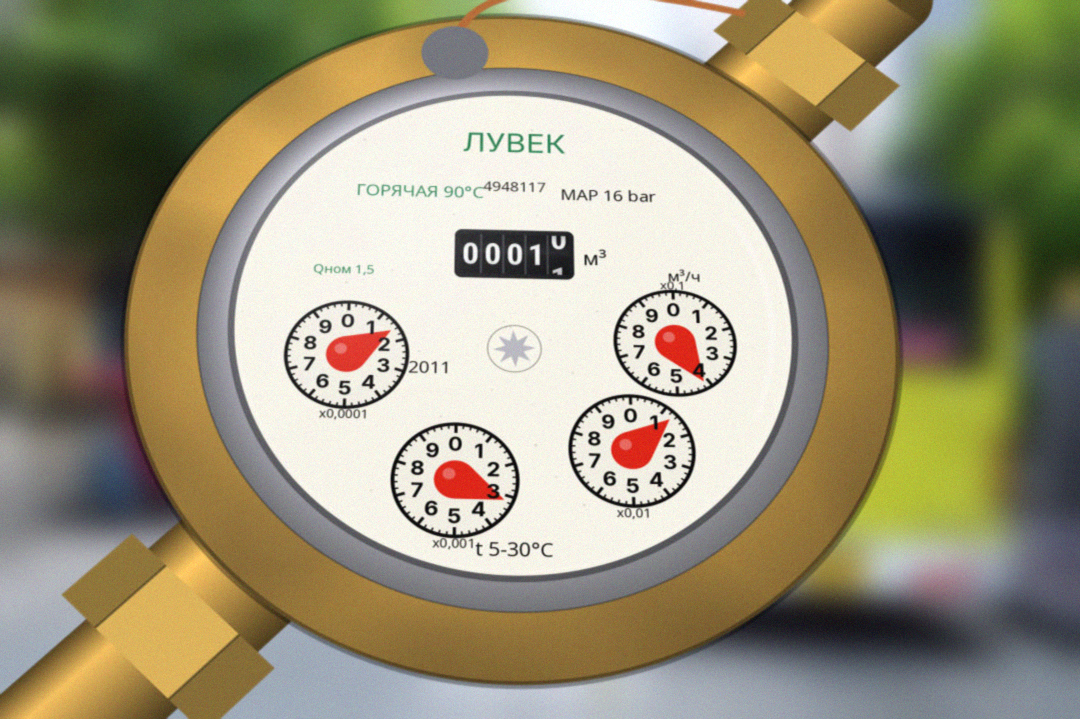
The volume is 10.4131m³
